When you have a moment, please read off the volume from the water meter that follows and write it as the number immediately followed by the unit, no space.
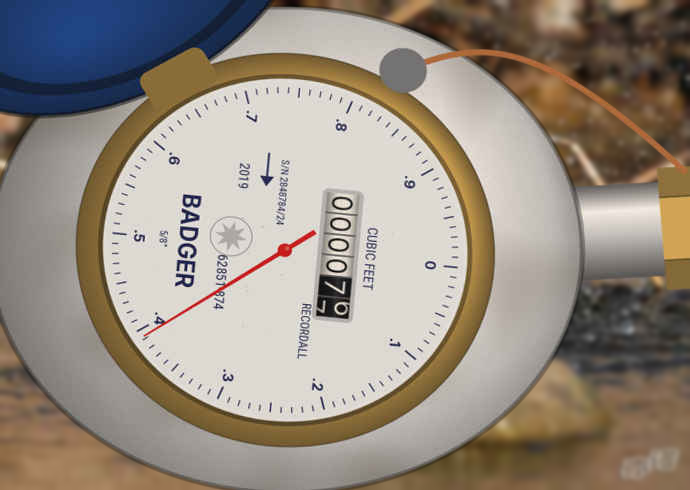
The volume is 76.39ft³
